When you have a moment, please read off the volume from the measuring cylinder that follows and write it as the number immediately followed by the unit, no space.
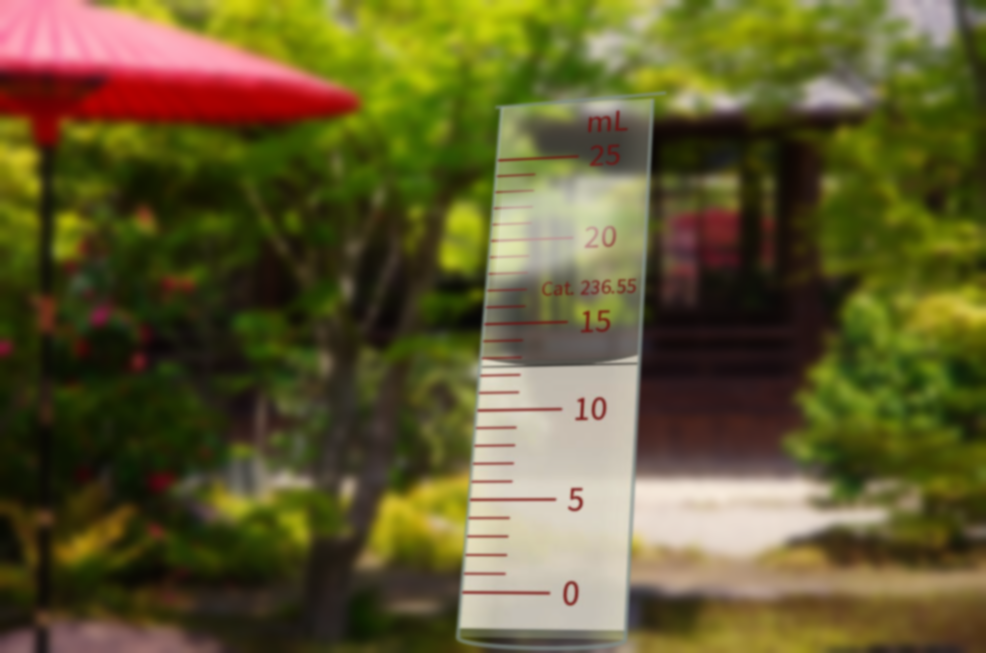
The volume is 12.5mL
